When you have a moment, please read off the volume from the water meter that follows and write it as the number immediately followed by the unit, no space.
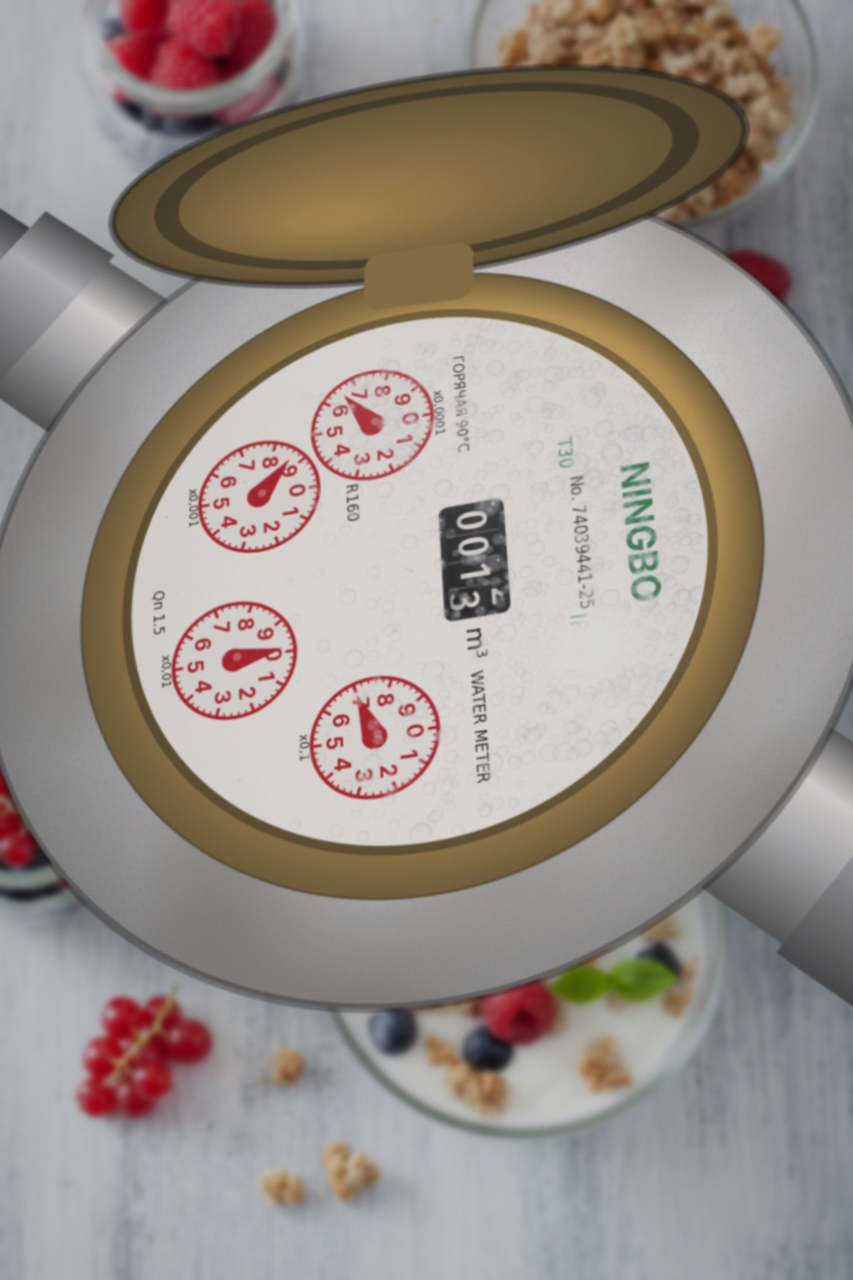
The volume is 12.6986m³
